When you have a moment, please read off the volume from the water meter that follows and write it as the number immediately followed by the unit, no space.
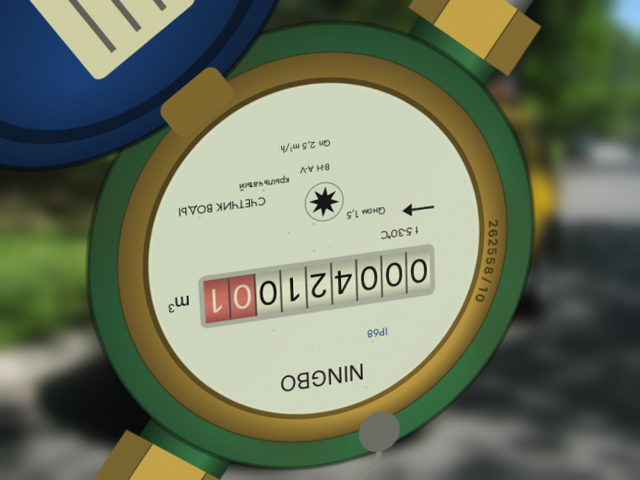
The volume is 4210.01m³
